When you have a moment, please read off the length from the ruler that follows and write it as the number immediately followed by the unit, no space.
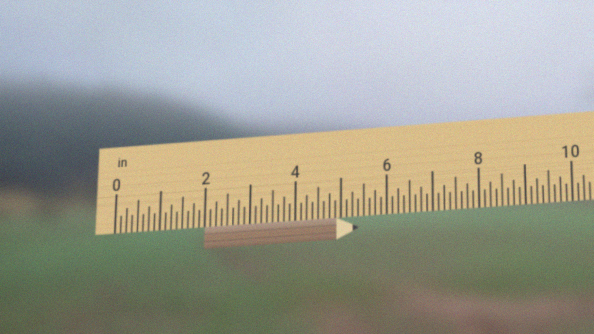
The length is 3.375in
